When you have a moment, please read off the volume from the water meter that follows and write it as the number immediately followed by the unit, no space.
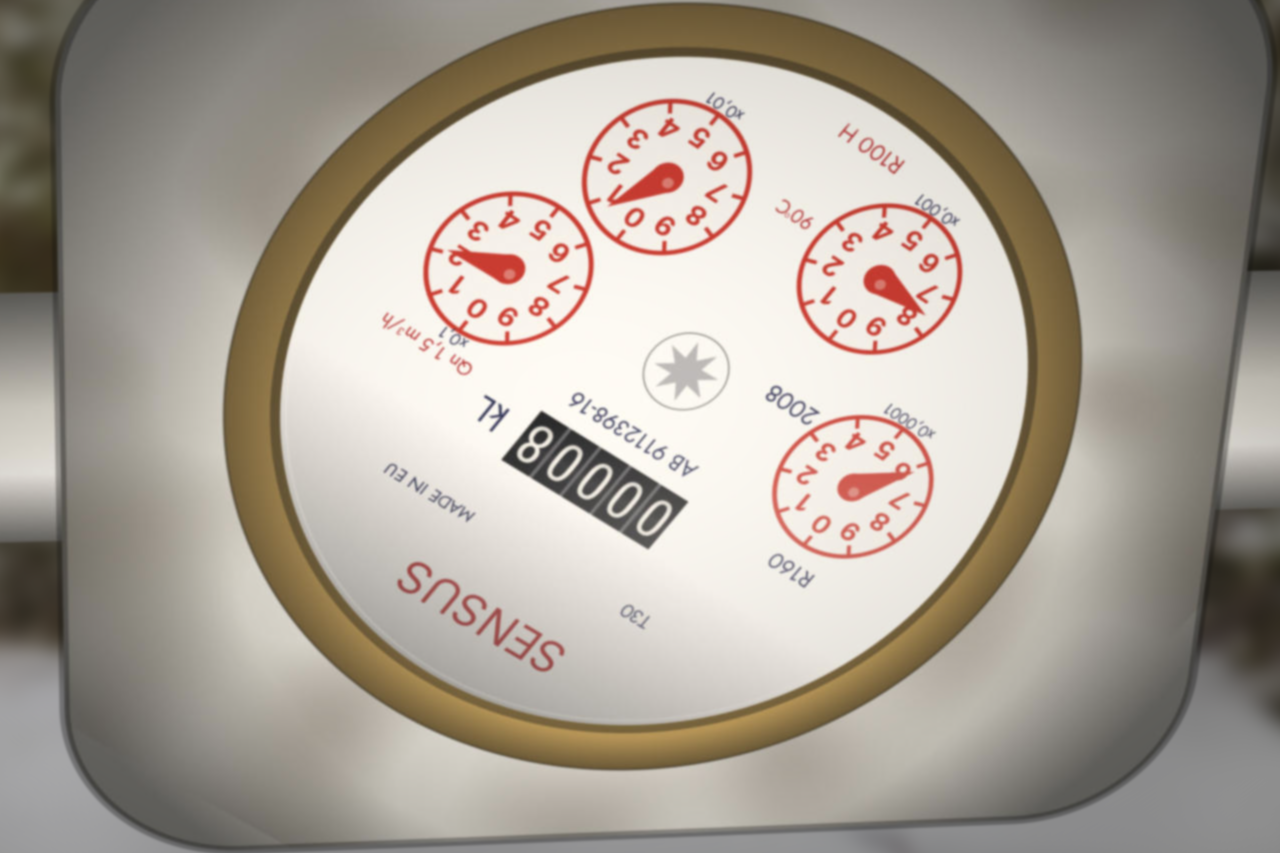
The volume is 8.2076kL
